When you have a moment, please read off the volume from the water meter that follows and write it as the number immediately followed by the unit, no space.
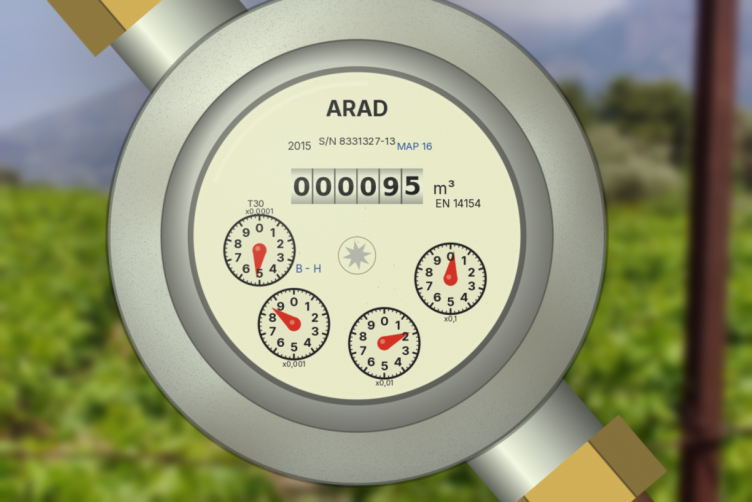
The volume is 95.0185m³
